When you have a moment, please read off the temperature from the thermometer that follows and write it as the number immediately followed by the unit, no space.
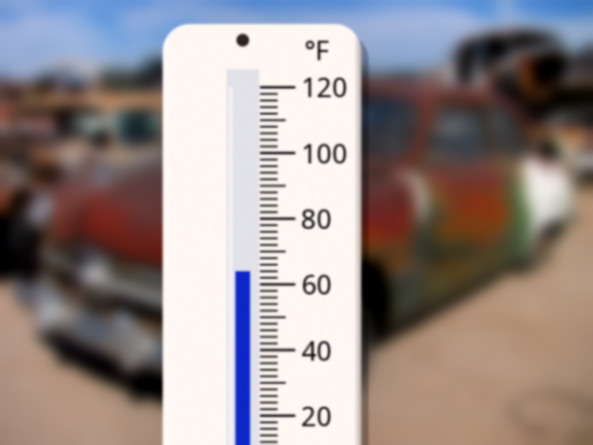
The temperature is 64°F
